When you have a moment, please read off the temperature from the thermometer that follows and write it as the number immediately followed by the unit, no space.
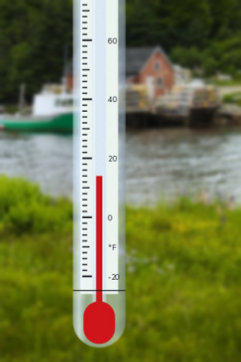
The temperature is 14°F
